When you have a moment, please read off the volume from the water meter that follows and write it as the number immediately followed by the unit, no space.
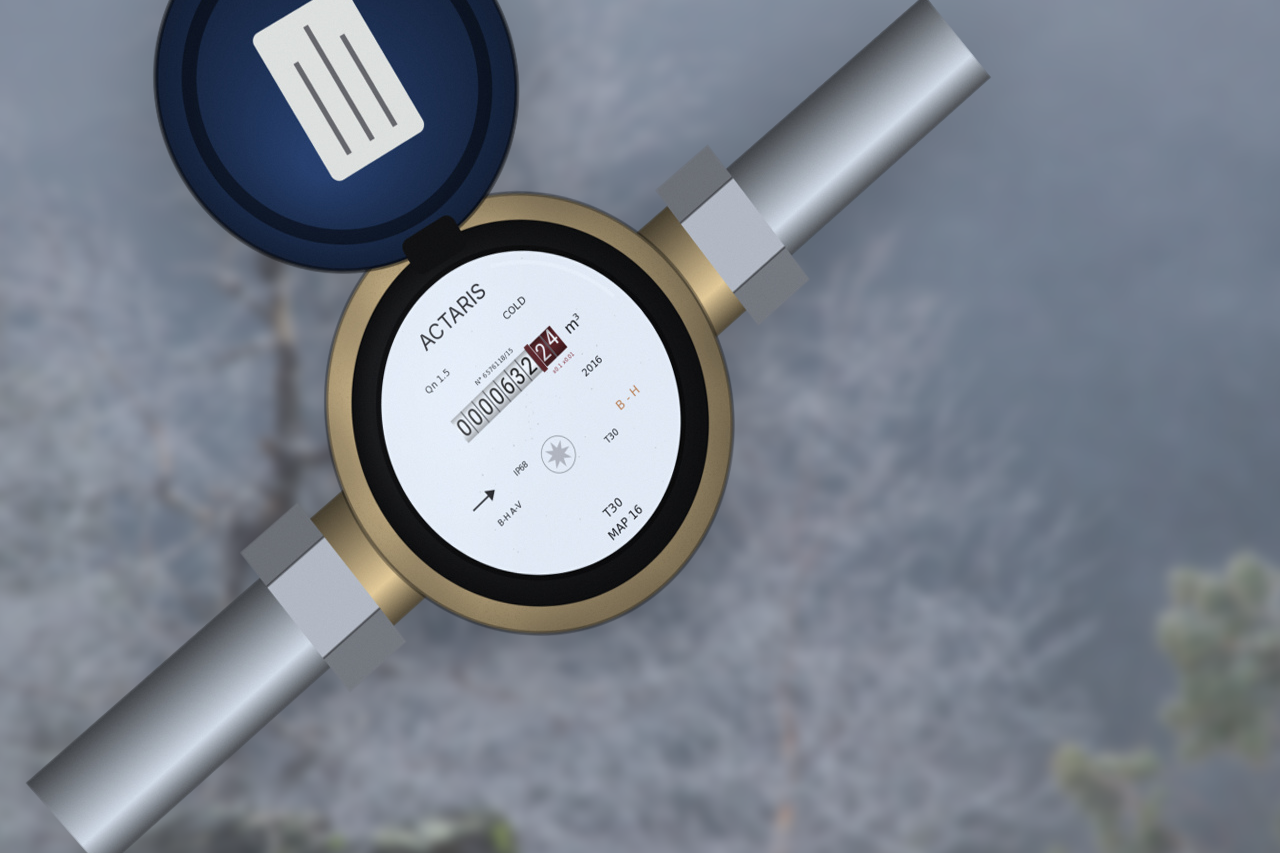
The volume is 632.24m³
